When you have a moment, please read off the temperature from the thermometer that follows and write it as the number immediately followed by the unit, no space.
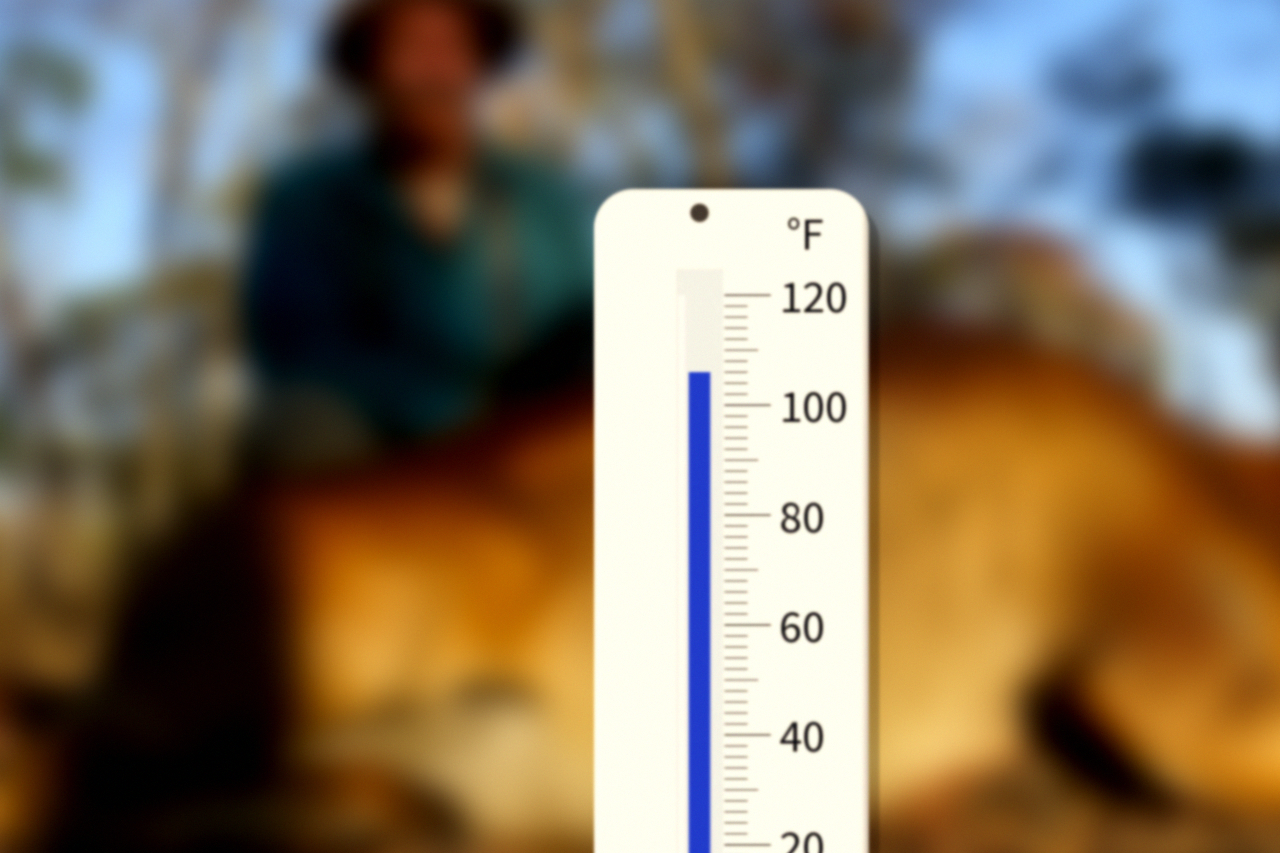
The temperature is 106°F
